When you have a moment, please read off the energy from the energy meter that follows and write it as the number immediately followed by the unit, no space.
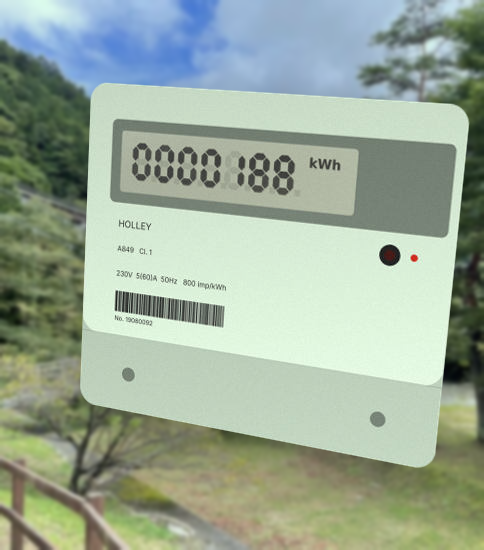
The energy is 188kWh
